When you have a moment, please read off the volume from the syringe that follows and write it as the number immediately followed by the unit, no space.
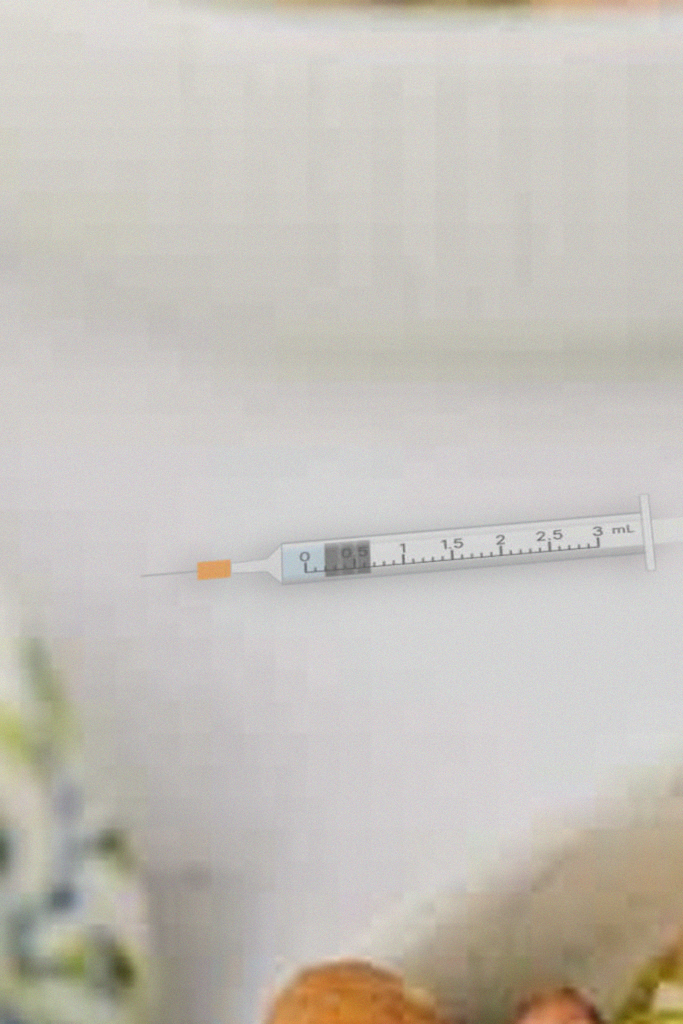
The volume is 0.2mL
